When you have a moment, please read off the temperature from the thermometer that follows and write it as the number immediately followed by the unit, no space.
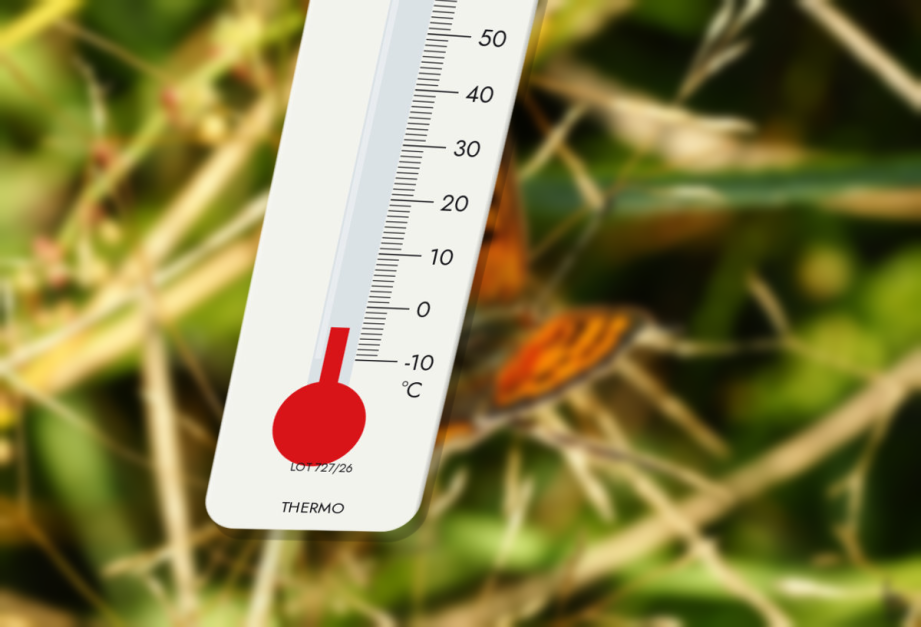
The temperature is -4°C
